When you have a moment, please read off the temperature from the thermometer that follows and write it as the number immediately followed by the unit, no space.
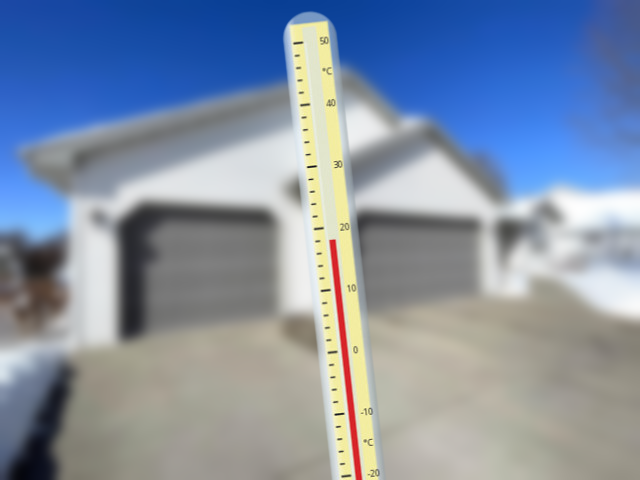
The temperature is 18°C
